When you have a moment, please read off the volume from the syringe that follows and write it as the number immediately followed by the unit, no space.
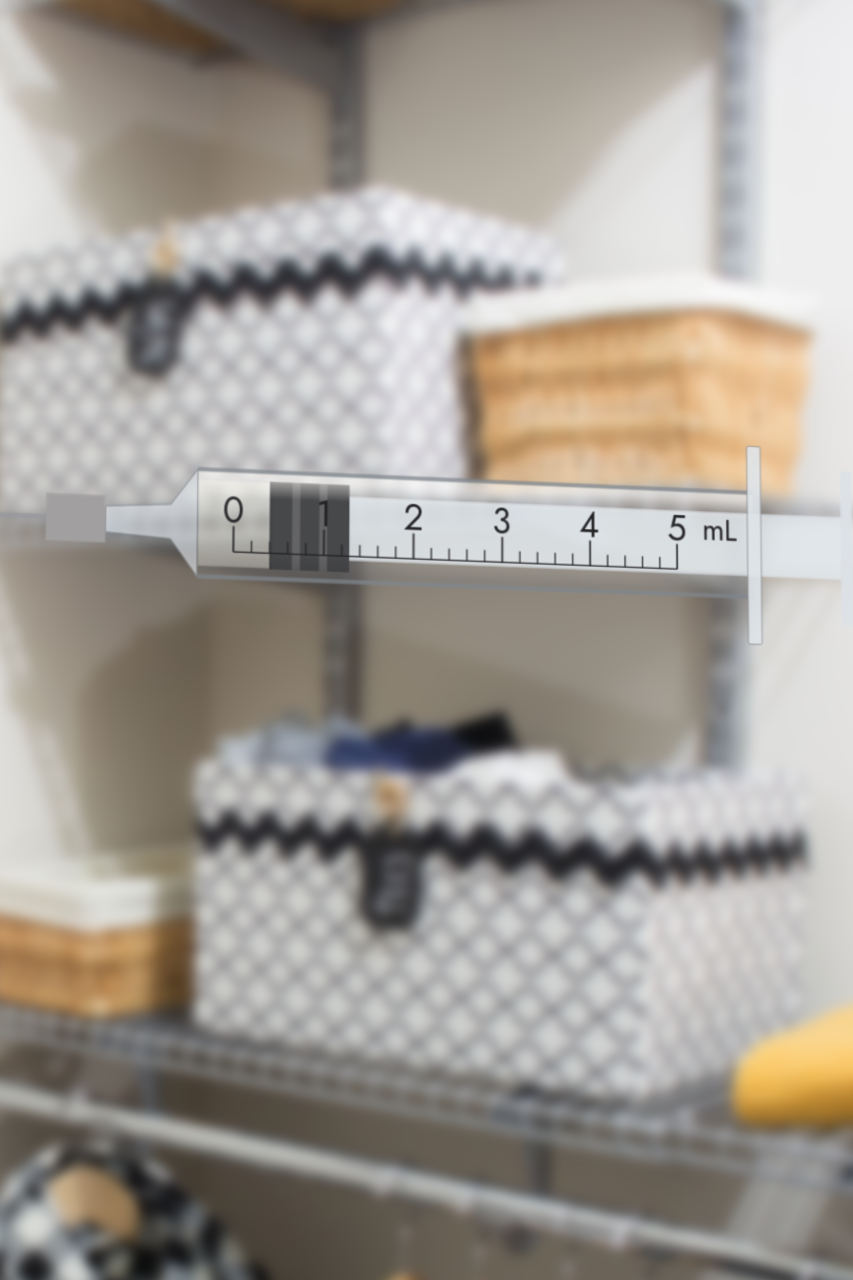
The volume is 0.4mL
